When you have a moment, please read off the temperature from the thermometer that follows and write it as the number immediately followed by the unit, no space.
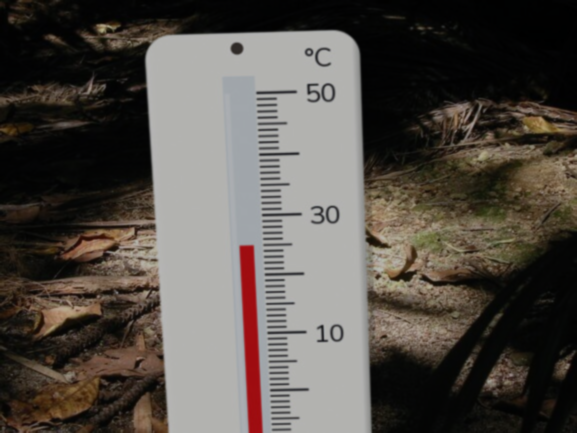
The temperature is 25°C
